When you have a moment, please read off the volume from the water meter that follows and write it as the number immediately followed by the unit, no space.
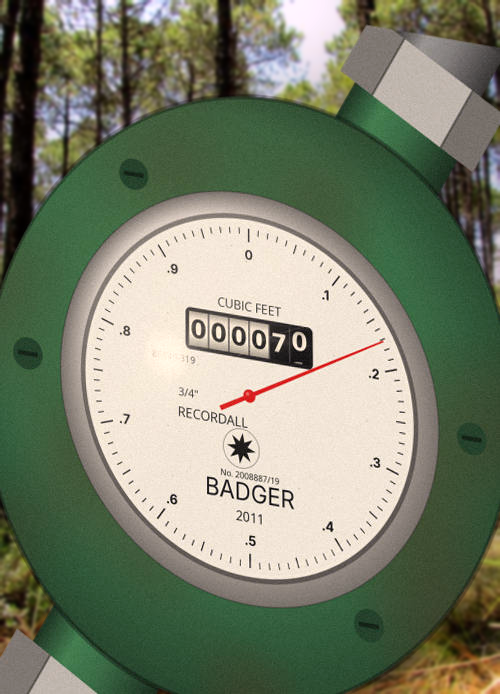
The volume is 70.17ft³
